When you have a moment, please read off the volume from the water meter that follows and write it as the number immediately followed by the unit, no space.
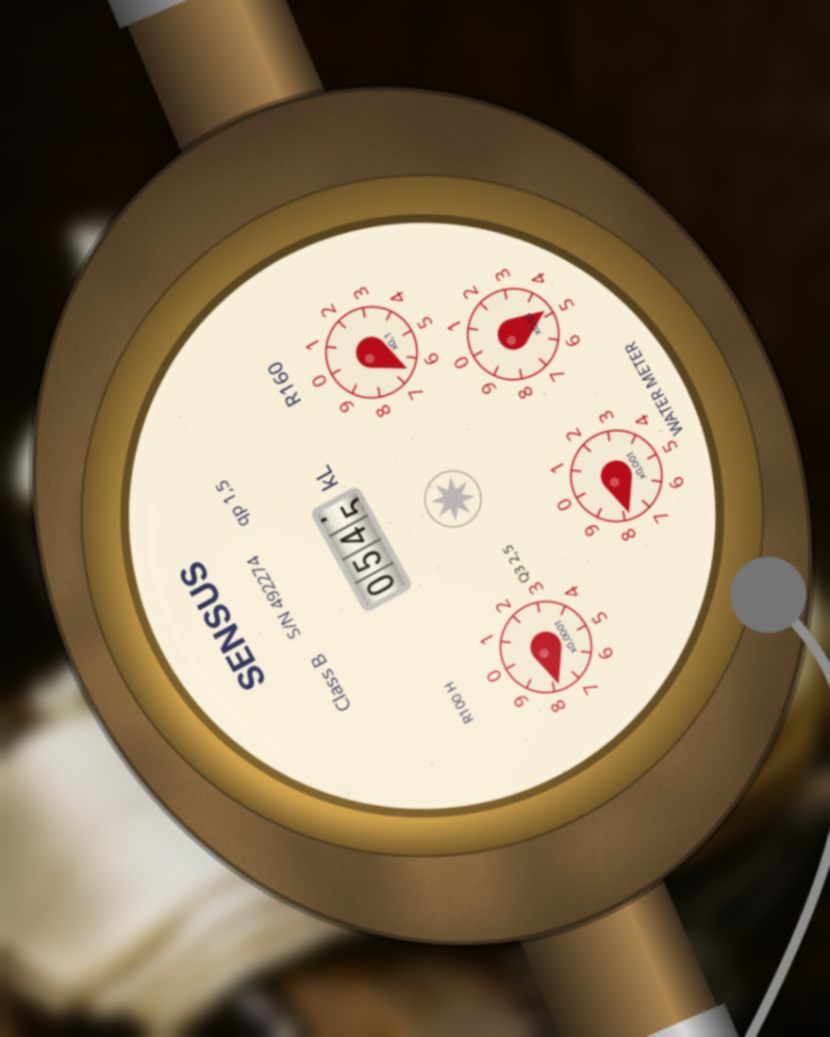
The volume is 544.6477kL
